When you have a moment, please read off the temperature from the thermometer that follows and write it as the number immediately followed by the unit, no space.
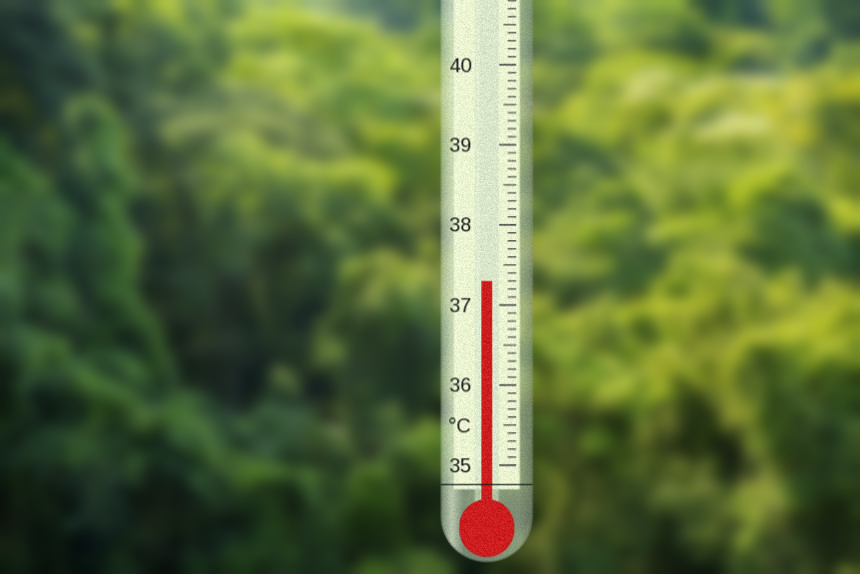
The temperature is 37.3°C
